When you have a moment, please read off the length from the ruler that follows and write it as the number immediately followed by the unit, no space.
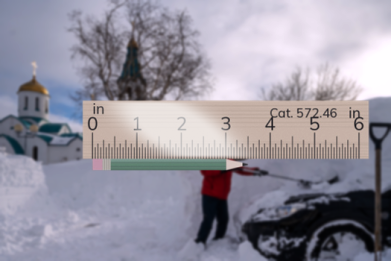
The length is 3.5in
